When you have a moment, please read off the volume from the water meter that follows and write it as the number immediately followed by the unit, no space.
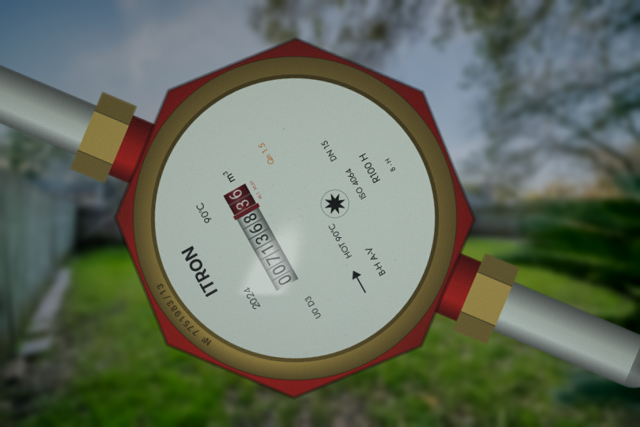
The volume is 71368.36m³
